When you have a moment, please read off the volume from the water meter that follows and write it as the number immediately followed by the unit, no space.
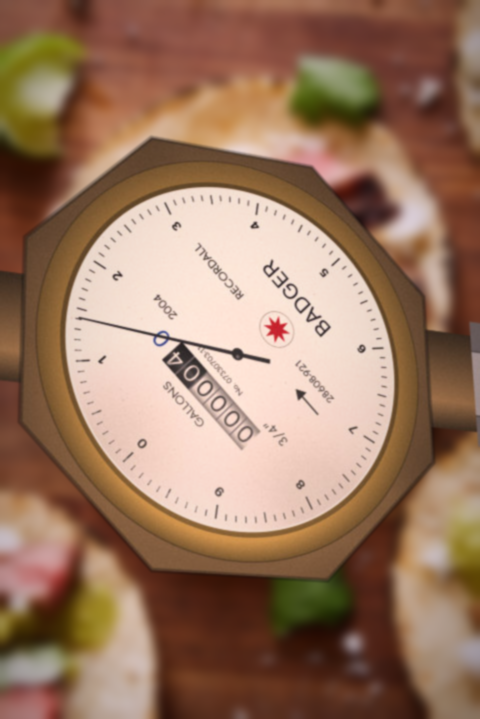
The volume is 41.4gal
